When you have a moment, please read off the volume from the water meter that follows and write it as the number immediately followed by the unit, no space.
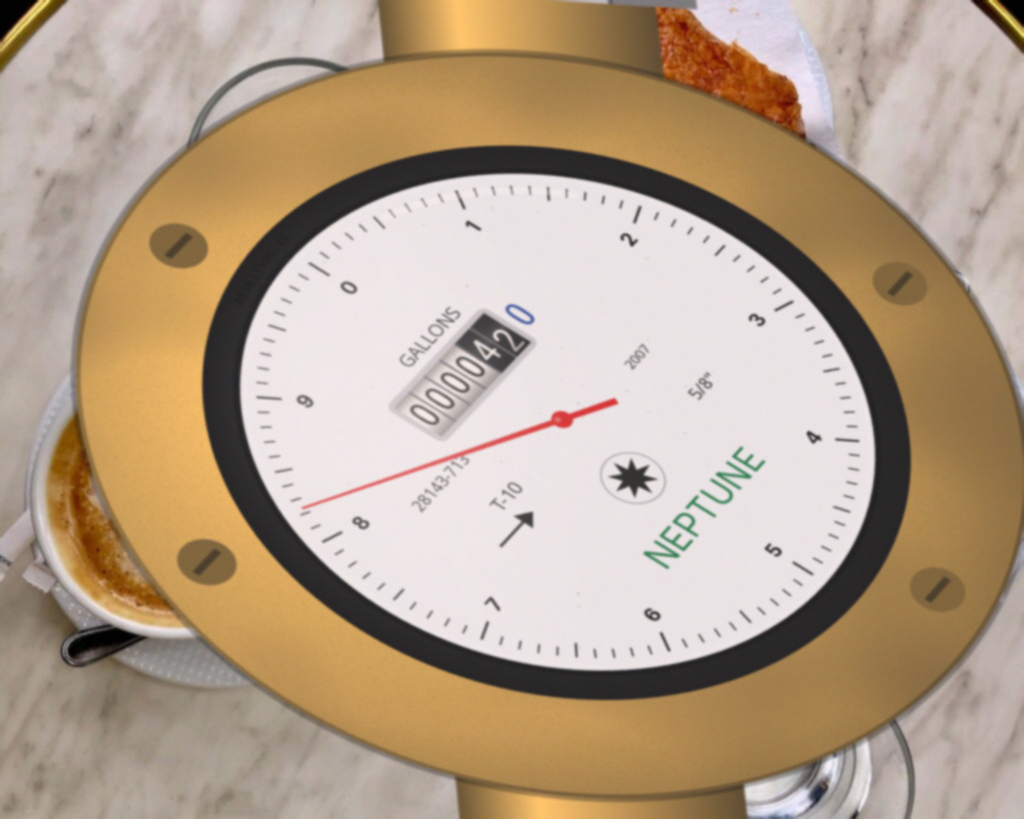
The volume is 418.2gal
